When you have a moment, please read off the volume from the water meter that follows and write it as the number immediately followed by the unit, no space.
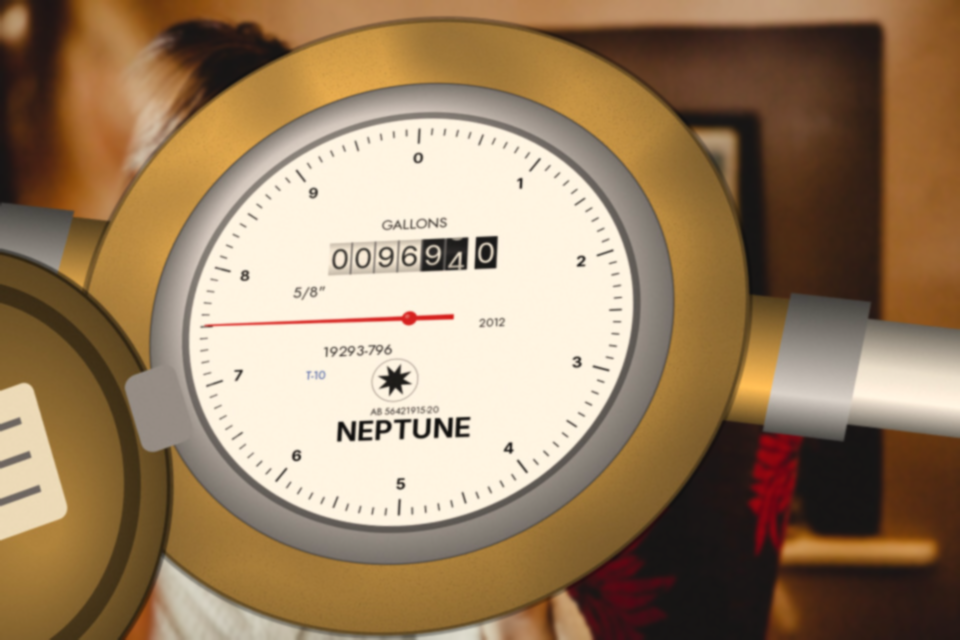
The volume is 96937.5gal
